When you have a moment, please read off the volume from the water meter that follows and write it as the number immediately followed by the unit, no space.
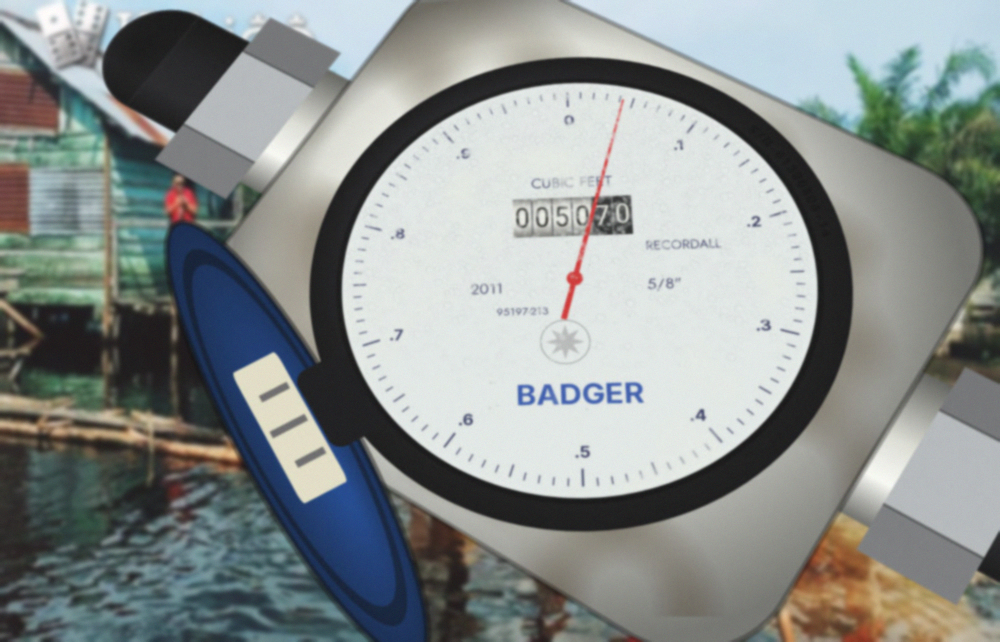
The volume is 5070.04ft³
